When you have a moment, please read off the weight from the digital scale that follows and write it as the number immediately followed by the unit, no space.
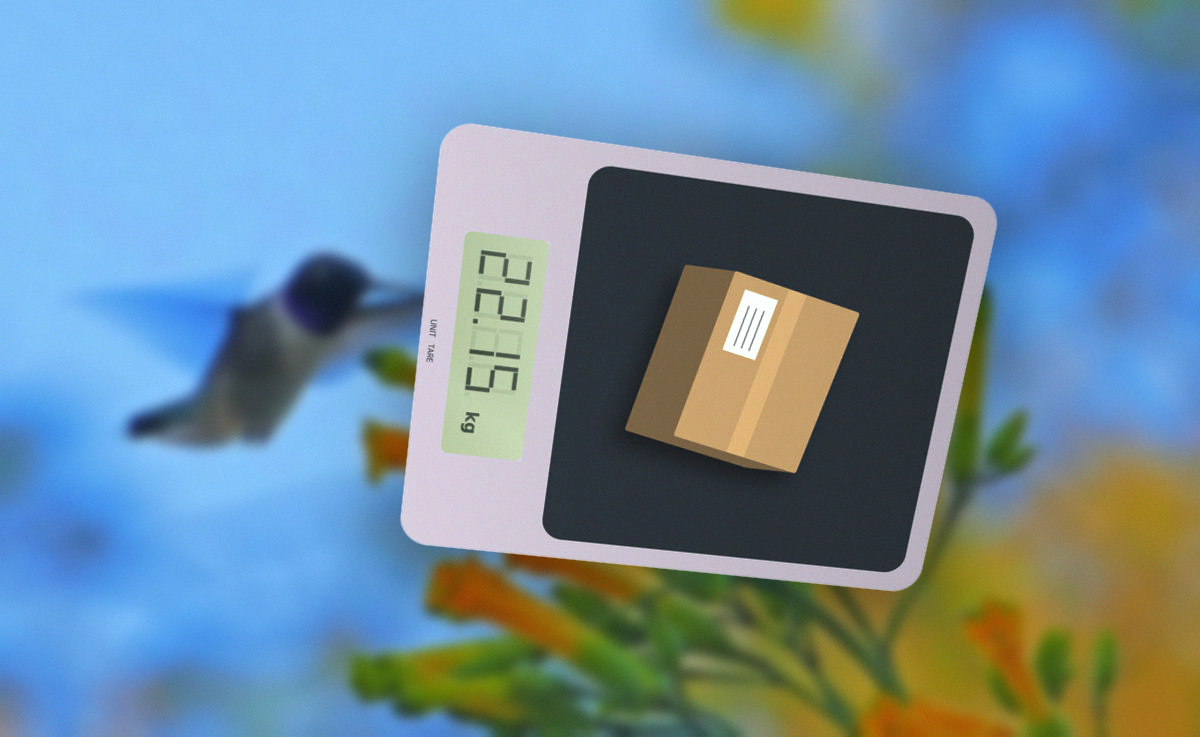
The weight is 22.15kg
